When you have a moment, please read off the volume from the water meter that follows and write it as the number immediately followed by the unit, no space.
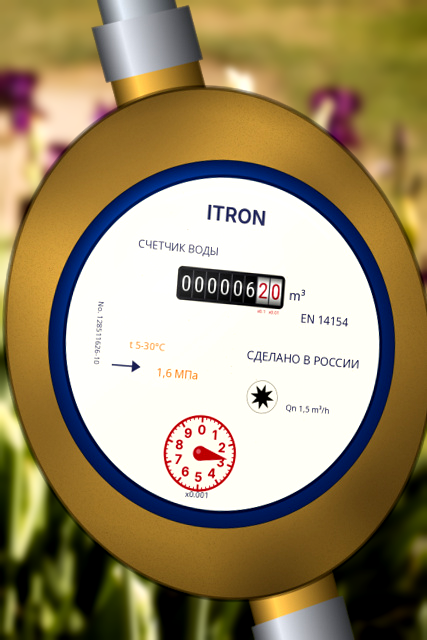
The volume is 6.202m³
